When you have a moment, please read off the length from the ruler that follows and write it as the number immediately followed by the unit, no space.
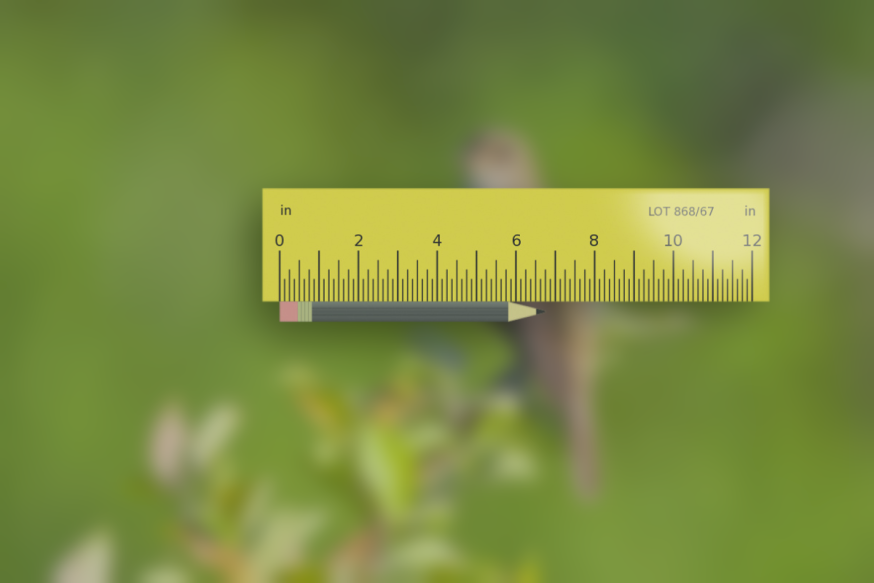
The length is 6.75in
